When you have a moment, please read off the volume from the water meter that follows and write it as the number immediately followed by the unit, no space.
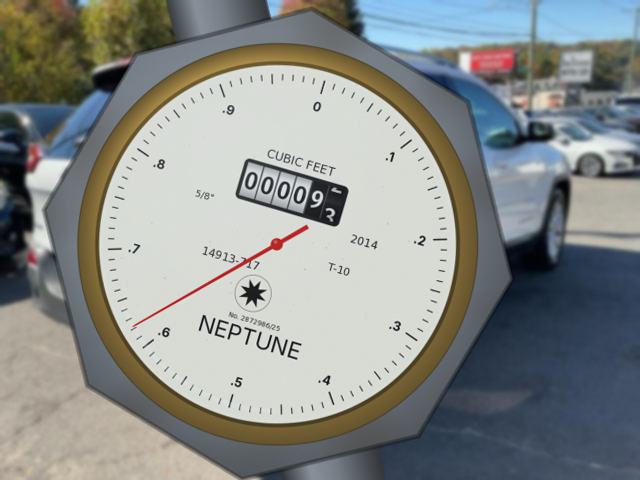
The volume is 92.62ft³
